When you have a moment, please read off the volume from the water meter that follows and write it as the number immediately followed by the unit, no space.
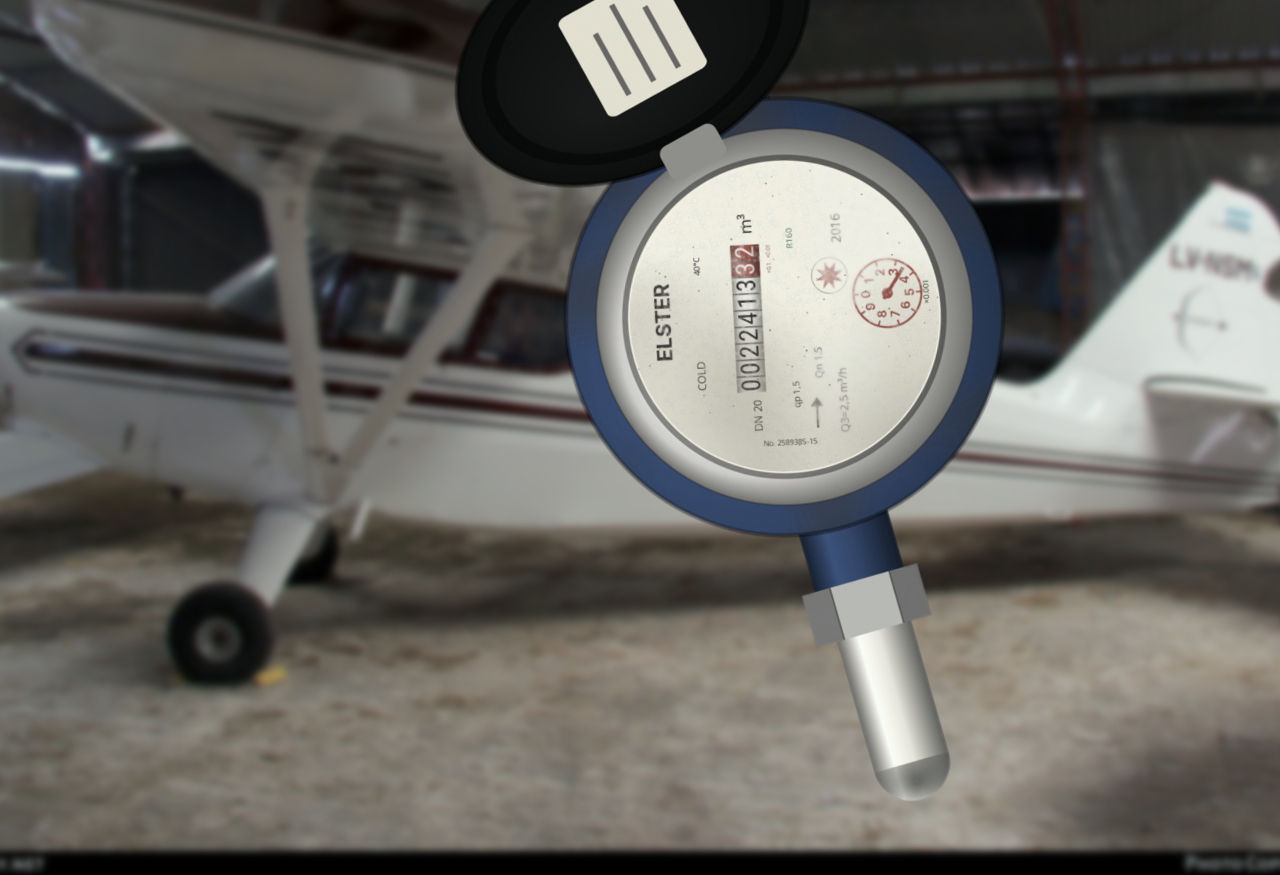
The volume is 22413.323m³
